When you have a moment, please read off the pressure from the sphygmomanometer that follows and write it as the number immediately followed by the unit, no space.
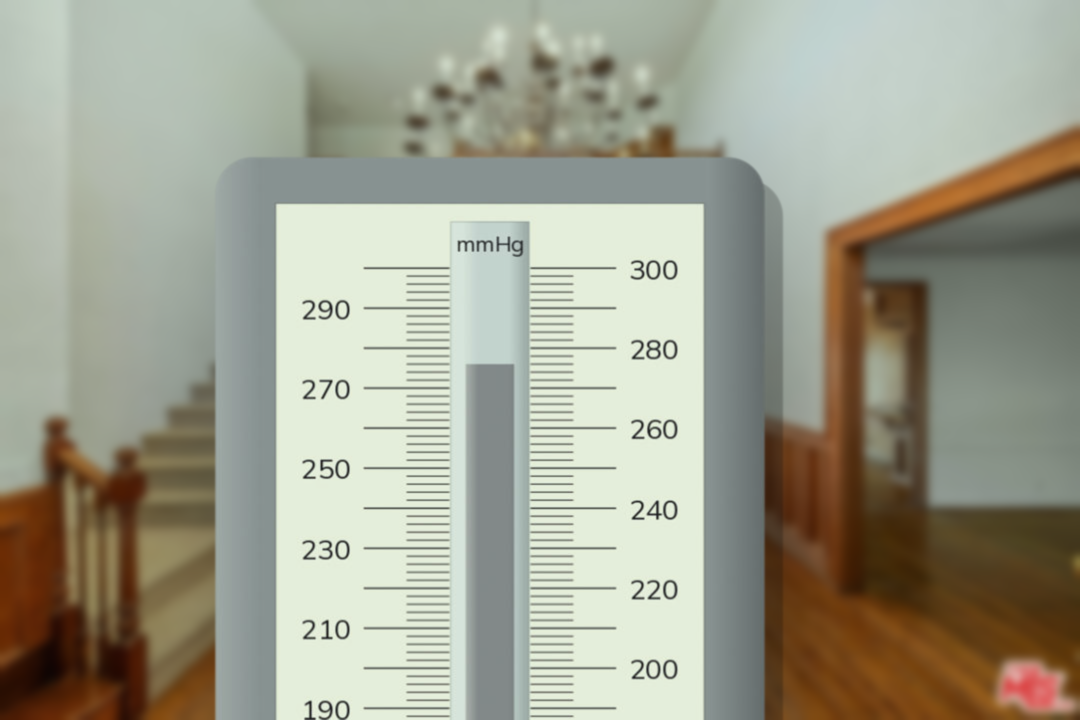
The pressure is 276mmHg
